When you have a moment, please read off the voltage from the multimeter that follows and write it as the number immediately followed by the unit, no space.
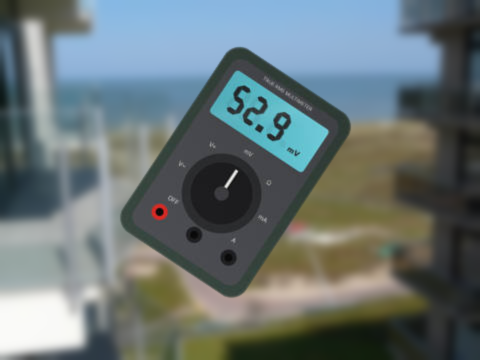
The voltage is 52.9mV
